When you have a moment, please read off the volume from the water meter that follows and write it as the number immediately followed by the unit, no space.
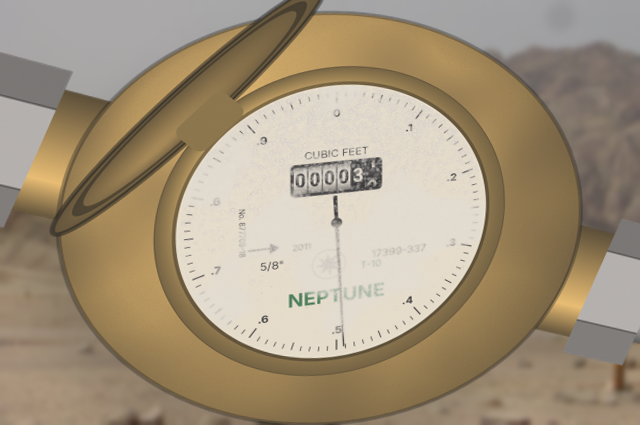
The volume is 31.49ft³
